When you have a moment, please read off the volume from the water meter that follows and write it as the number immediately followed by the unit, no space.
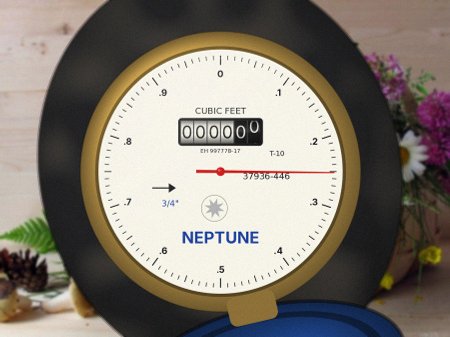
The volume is 0.25ft³
